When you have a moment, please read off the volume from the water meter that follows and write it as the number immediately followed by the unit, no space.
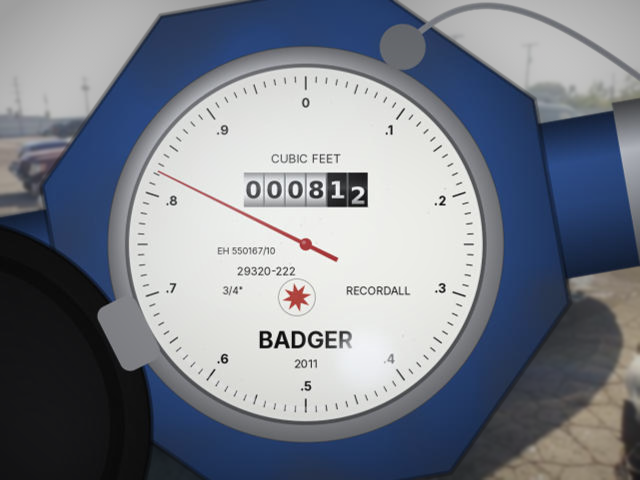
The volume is 811.82ft³
